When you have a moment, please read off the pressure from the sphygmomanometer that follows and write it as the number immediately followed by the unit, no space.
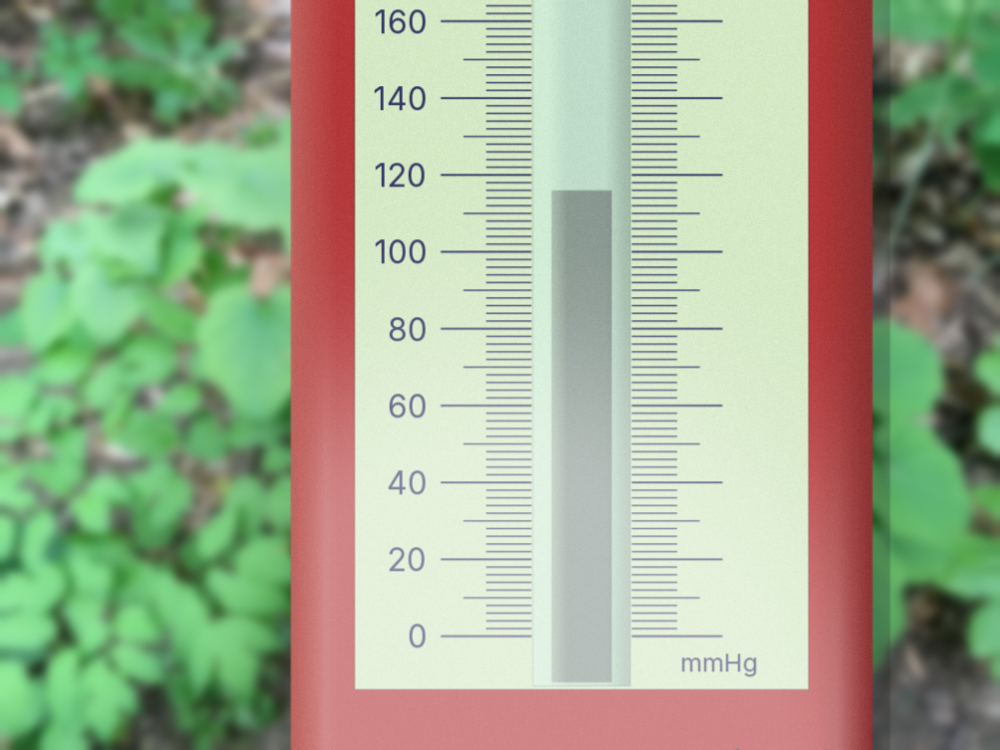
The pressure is 116mmHg
